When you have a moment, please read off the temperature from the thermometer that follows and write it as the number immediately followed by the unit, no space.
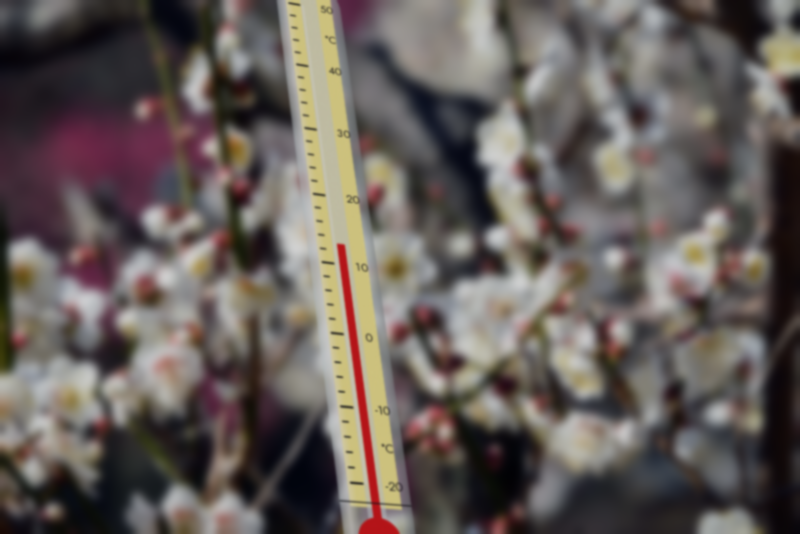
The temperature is 13°C
